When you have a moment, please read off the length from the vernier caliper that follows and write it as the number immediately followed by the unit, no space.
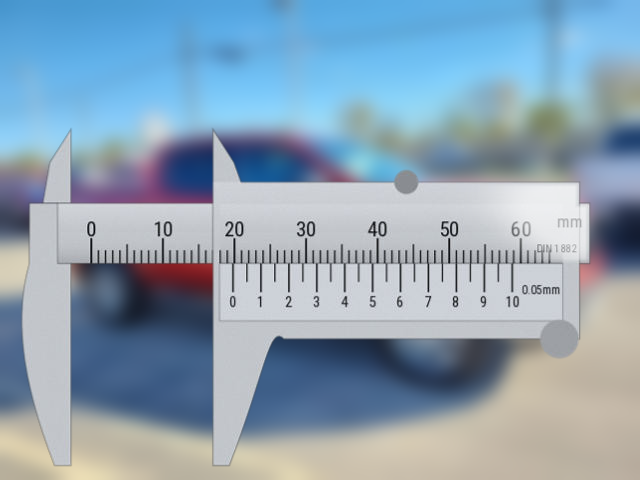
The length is 19.8mm
